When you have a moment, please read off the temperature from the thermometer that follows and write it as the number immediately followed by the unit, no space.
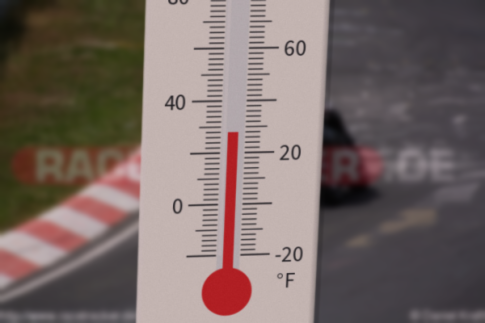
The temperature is 28°F
